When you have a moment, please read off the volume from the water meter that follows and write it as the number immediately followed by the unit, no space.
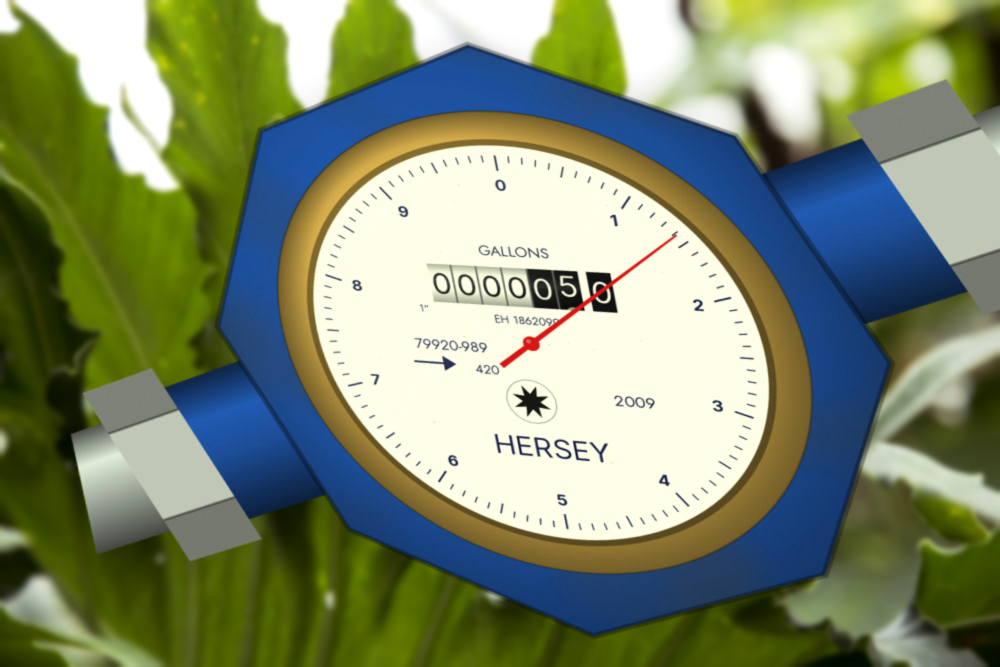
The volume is 51.4gal
